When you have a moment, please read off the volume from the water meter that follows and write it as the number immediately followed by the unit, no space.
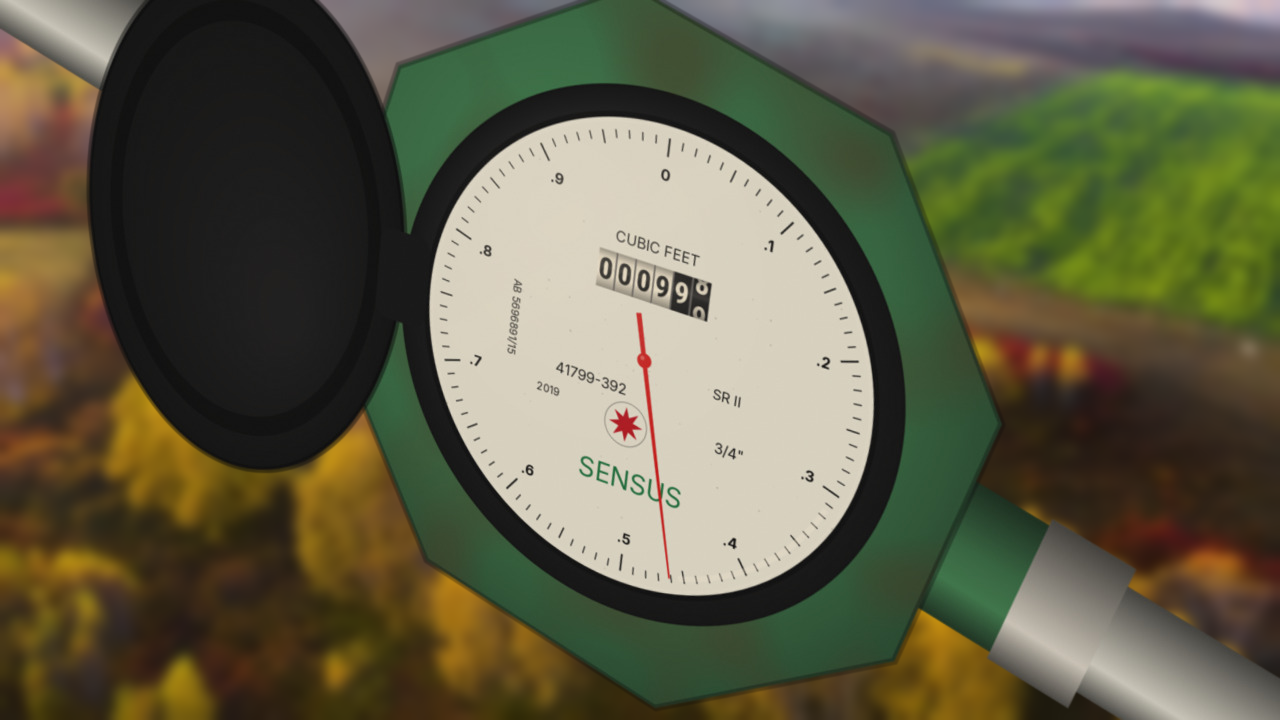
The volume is 998.46ft³
